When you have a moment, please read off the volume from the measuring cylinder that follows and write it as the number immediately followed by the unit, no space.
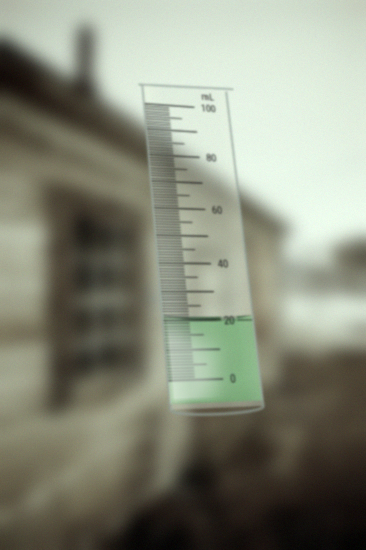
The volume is 20mL
